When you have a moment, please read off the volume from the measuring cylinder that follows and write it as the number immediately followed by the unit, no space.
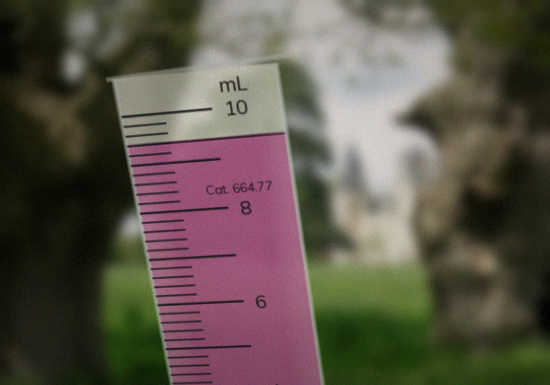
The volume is 9.4mL
